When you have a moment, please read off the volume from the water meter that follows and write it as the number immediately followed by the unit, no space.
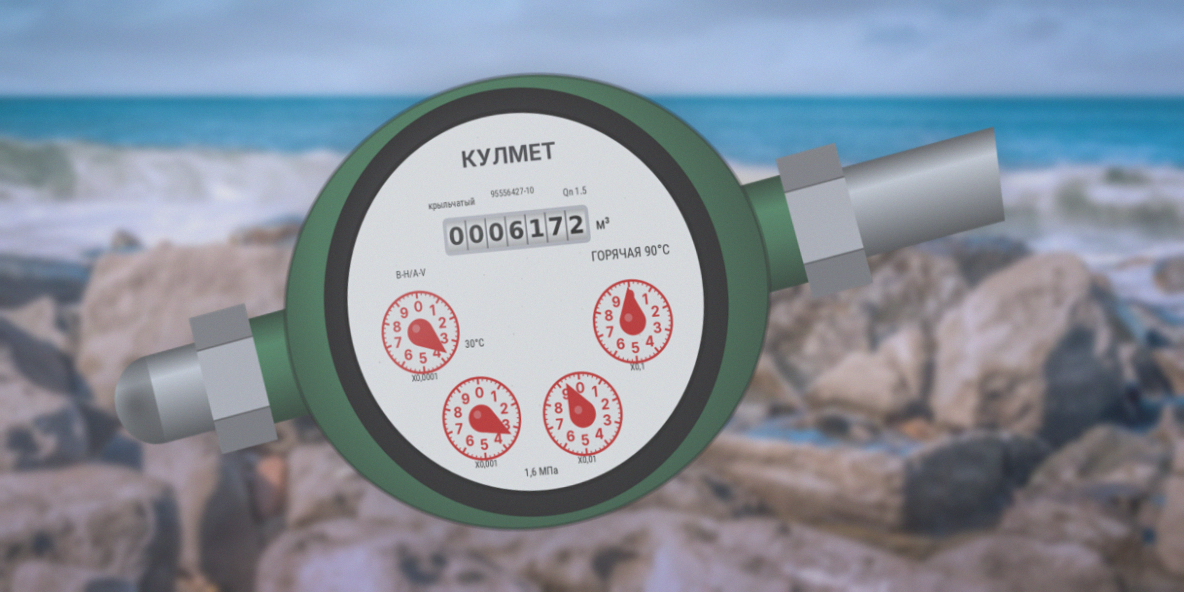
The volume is 6171.9933m³
